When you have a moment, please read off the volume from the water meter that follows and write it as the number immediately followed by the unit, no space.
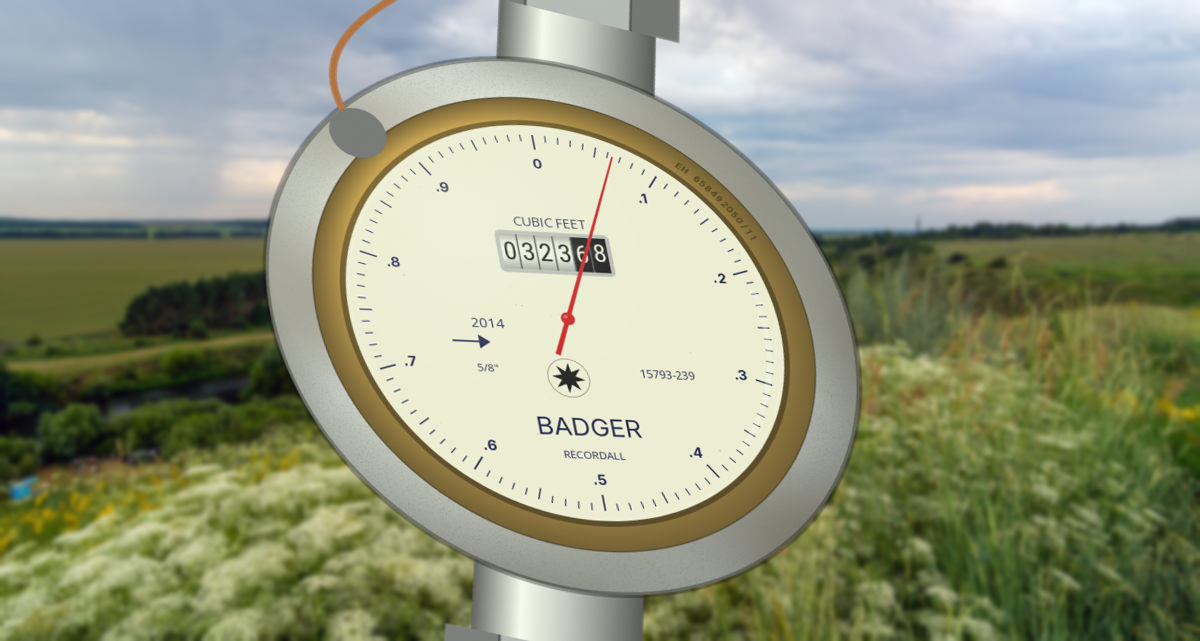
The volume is 32368.06ft³
